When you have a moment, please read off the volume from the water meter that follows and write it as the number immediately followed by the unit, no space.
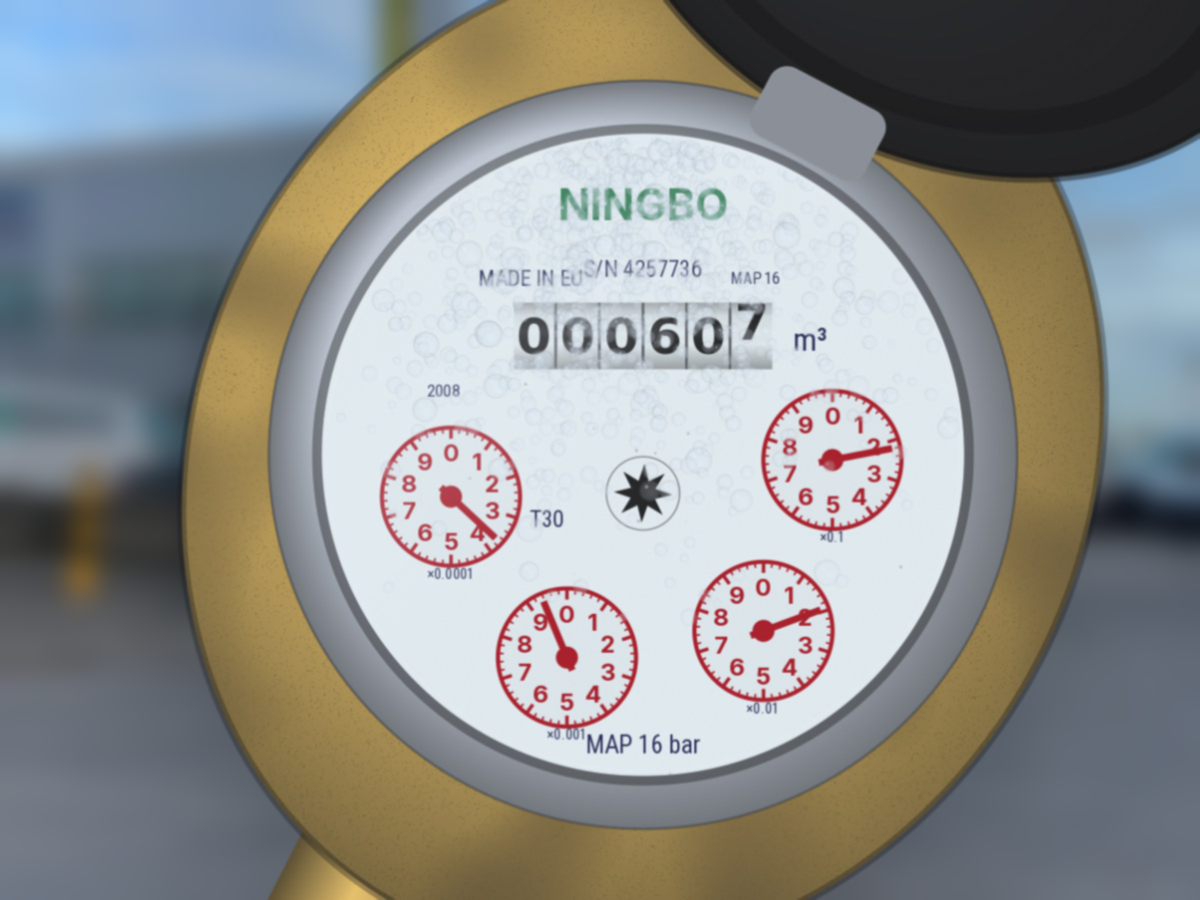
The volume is 607.2193m³
